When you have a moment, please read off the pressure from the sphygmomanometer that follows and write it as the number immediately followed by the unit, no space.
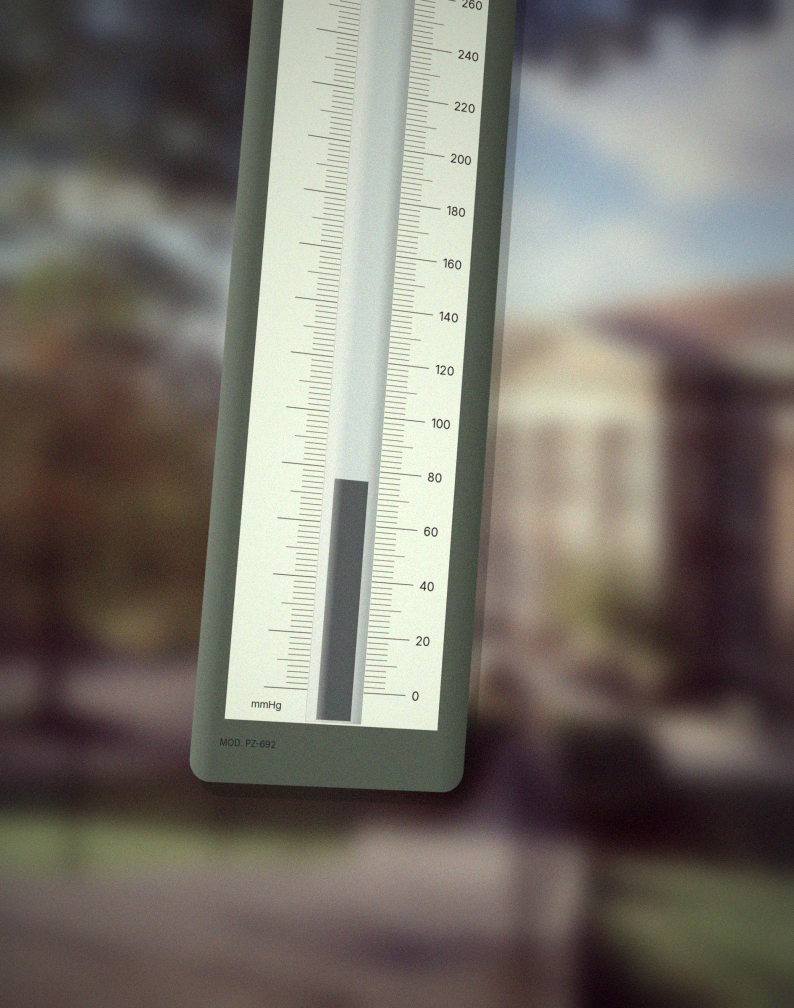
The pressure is 76mmHg
